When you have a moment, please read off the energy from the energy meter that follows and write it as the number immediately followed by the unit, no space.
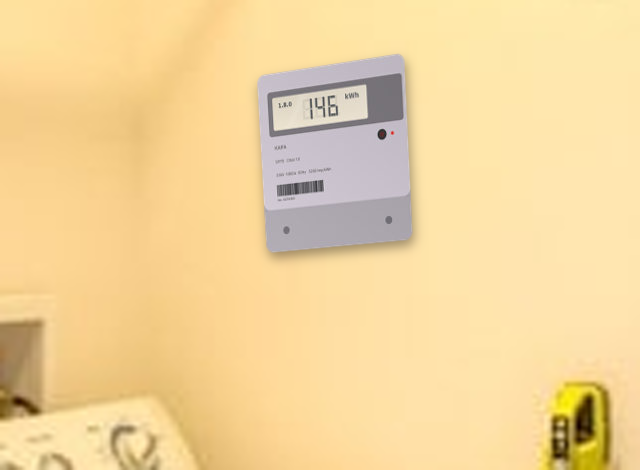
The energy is 146kWh
